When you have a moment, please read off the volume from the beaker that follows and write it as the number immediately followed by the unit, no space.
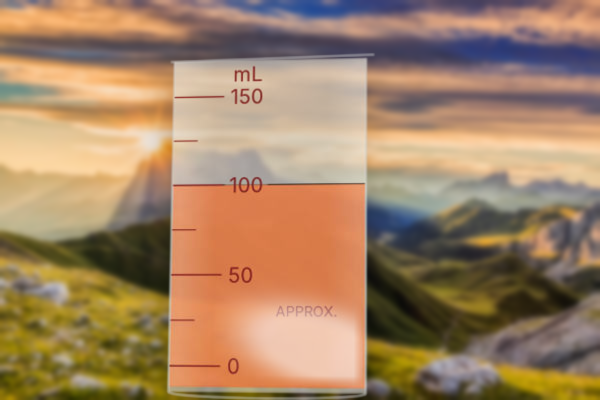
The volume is 100mL
